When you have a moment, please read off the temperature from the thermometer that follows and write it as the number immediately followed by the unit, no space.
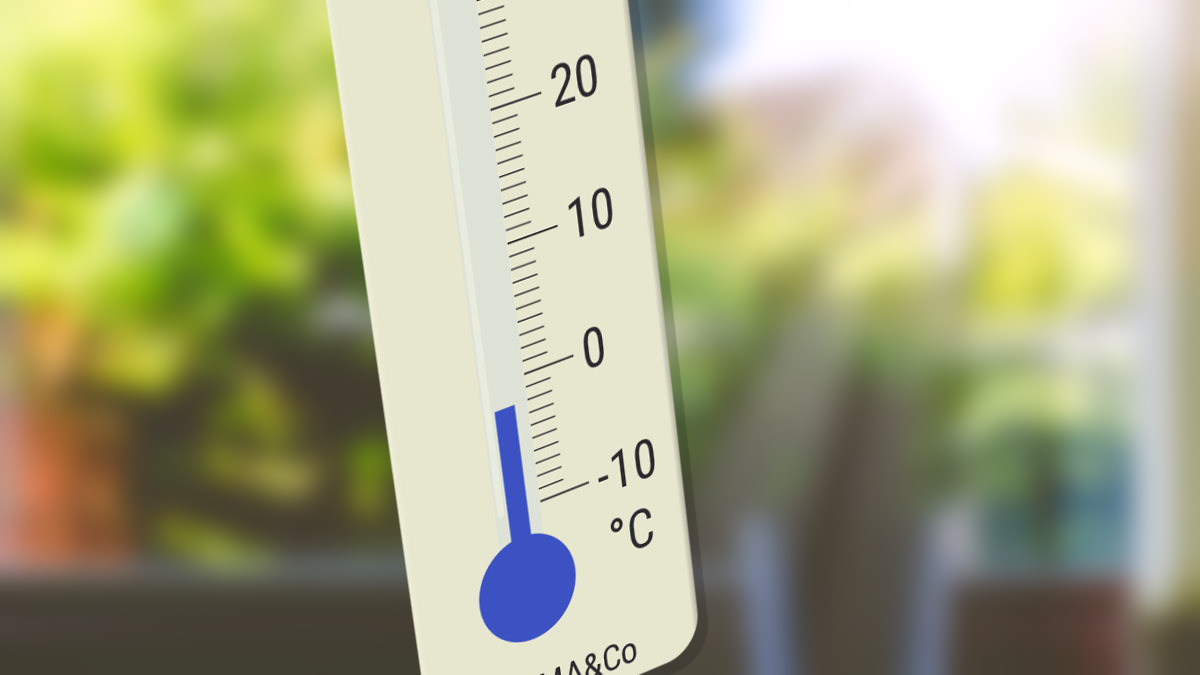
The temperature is -2°C
